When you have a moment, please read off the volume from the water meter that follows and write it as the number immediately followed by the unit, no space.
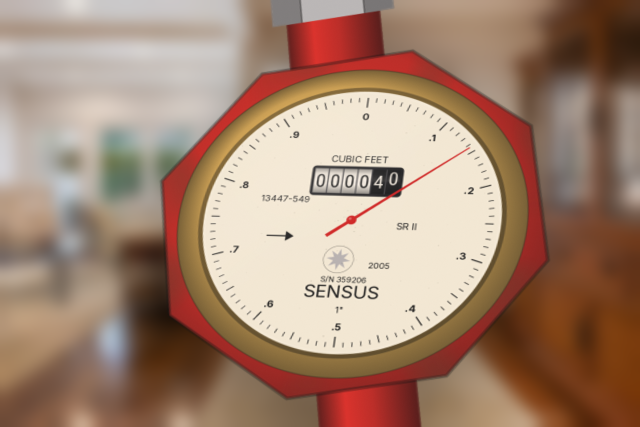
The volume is 40.14ft³
